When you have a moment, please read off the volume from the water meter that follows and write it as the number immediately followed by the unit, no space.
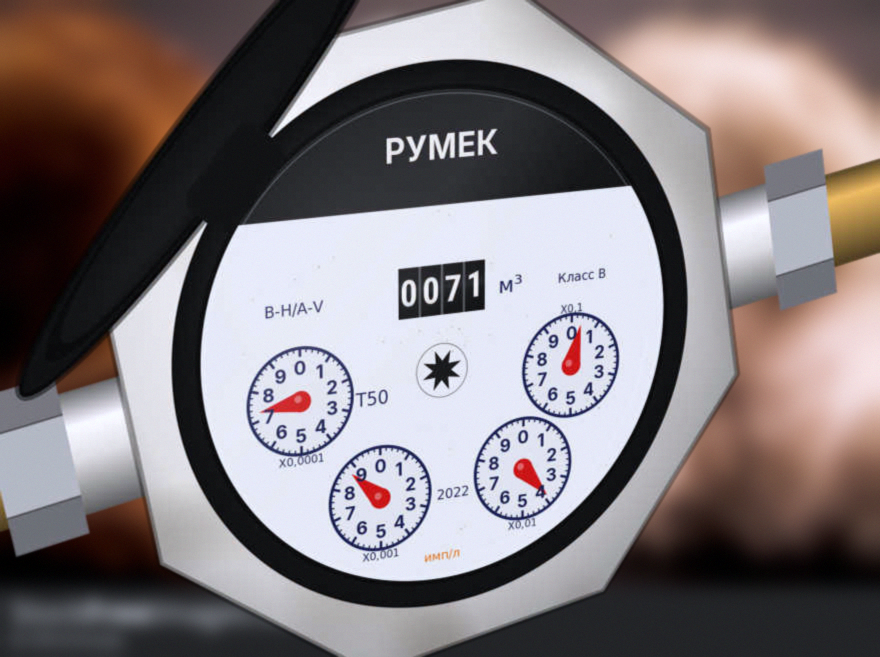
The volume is 71.0387m³
